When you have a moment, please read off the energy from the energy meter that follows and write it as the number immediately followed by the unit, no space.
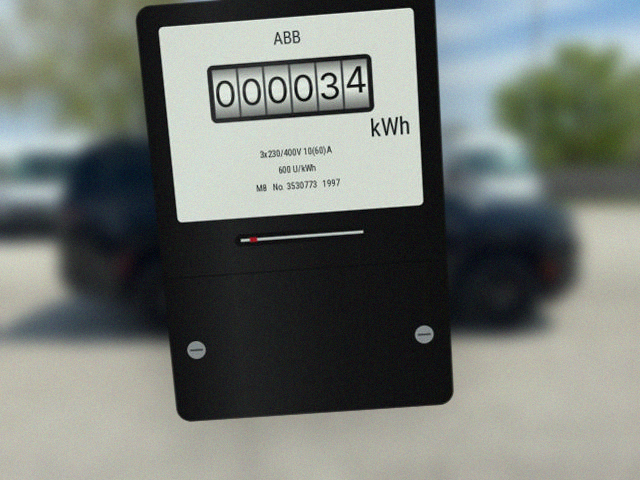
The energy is 34kWh
